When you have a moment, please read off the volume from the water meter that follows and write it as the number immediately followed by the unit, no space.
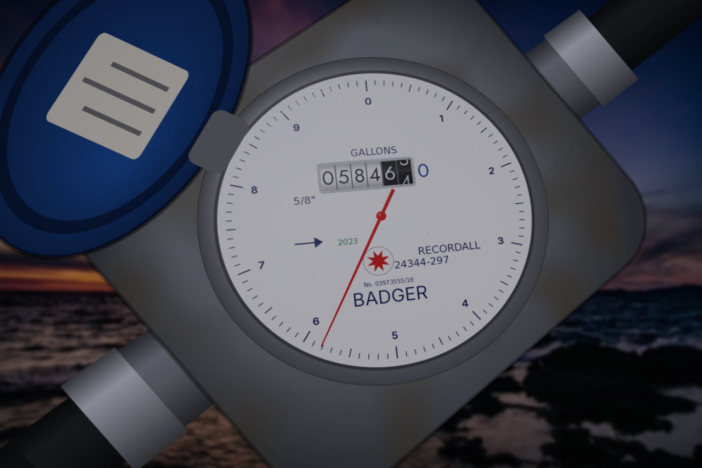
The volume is 584635.8gal
